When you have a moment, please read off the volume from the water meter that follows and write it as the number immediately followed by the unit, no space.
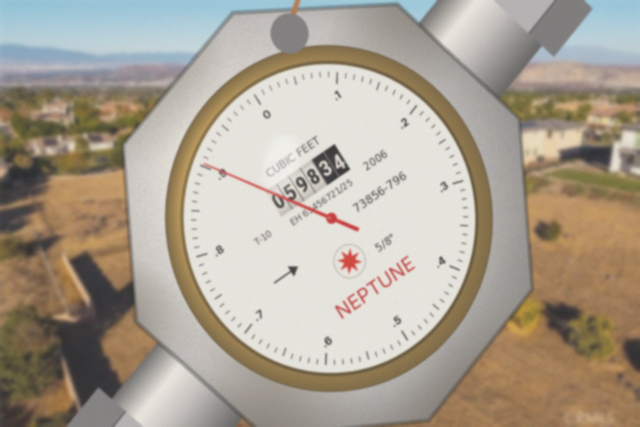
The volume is 59833.90ft³
